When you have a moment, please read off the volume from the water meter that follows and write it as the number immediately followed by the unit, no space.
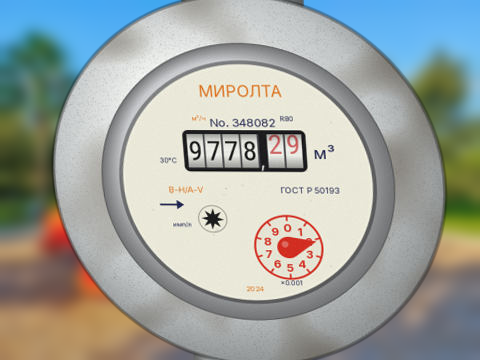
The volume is 9778.292m³
